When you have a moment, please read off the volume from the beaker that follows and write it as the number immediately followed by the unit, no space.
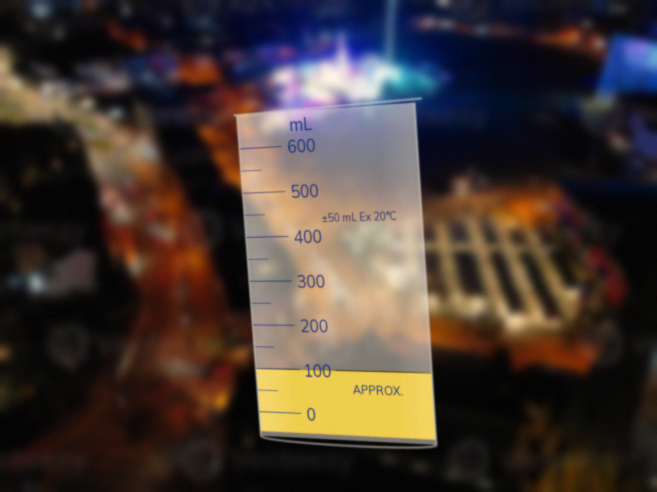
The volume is 100mL
